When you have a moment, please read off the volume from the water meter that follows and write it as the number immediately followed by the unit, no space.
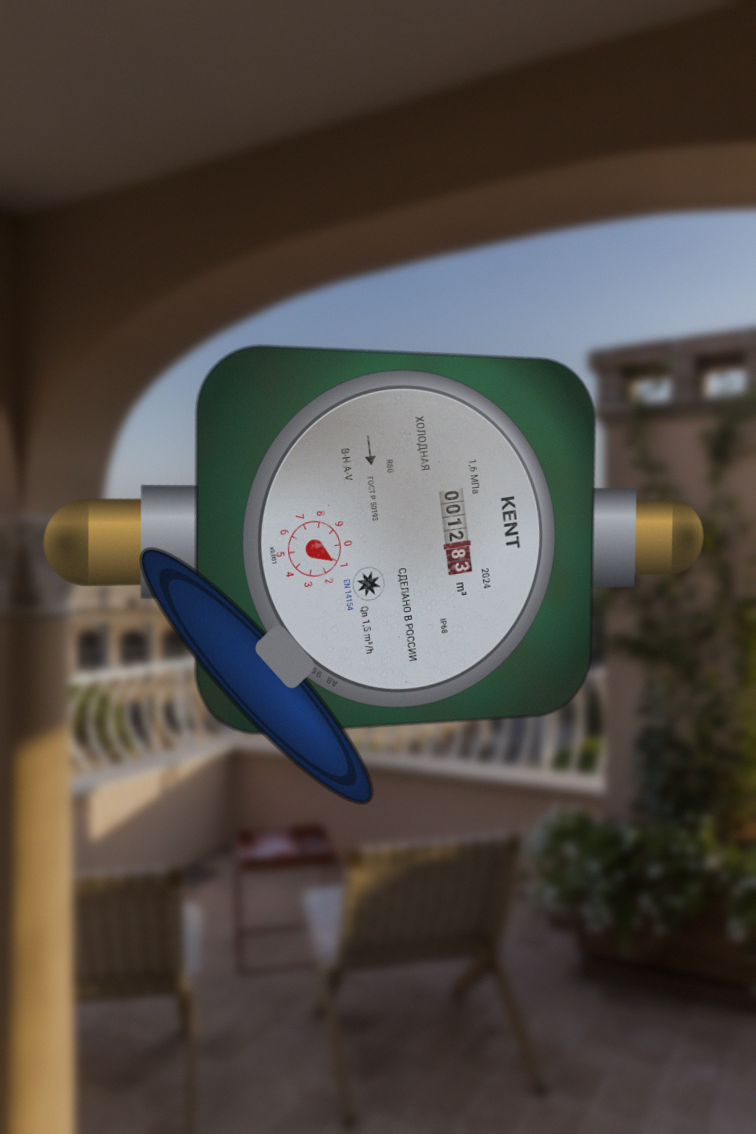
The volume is 12.831m³
